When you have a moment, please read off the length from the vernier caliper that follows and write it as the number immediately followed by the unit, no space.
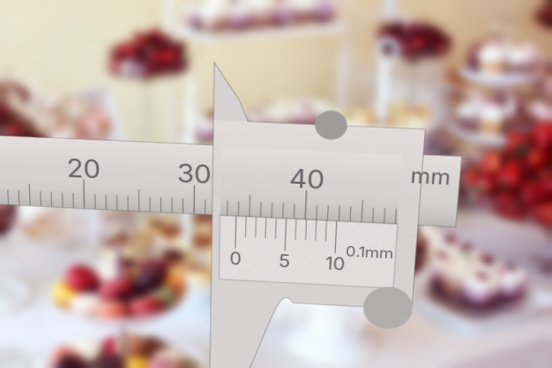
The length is 33.8mm
